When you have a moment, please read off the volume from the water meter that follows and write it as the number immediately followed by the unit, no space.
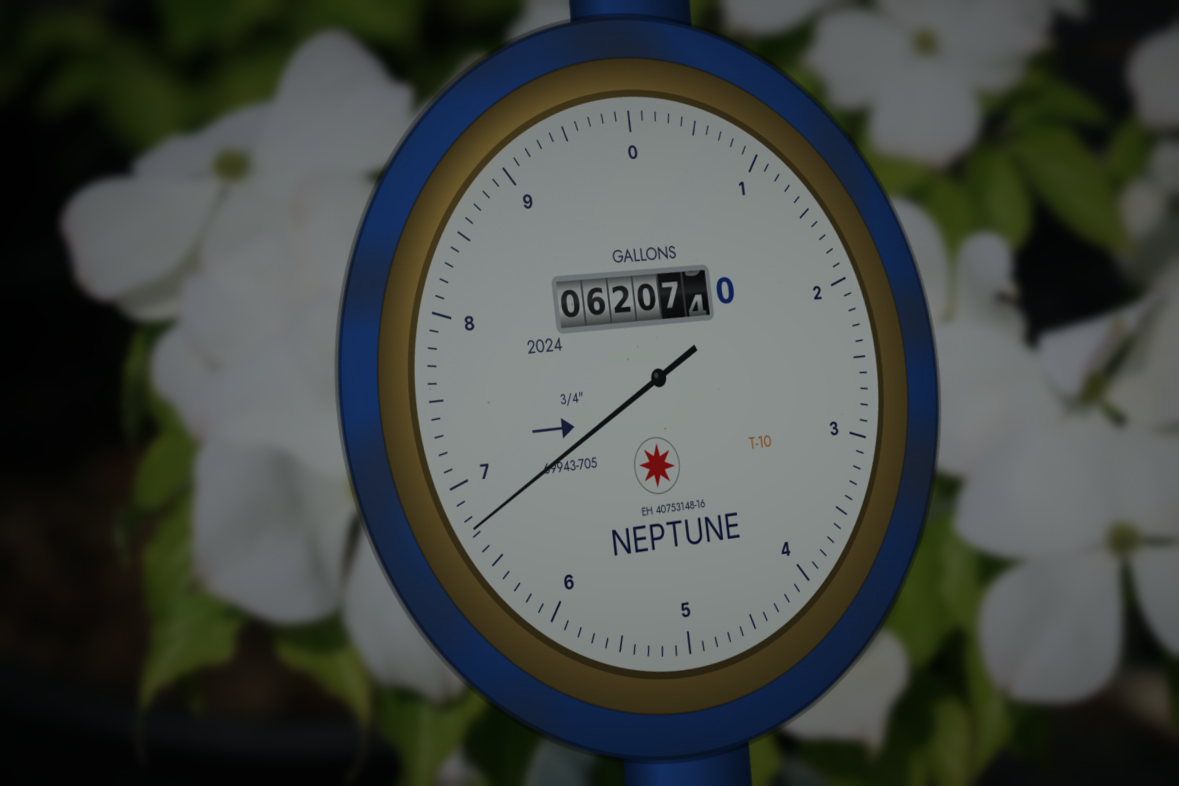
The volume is 620736.7gal
